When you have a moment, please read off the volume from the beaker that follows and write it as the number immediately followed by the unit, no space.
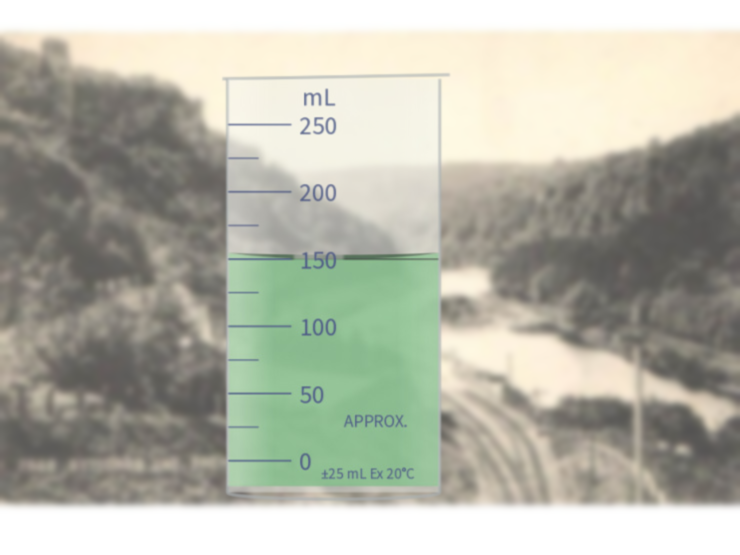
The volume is 150mL
